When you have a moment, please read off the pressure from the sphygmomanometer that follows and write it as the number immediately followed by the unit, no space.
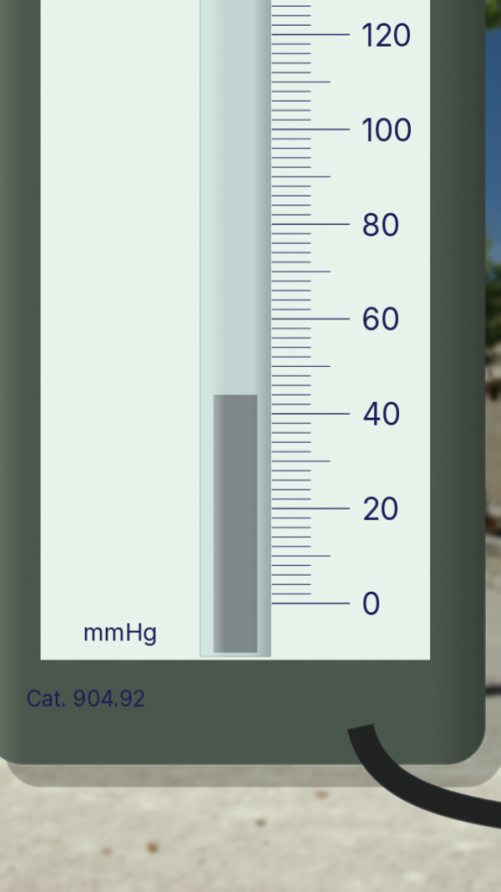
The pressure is 44mmHg
